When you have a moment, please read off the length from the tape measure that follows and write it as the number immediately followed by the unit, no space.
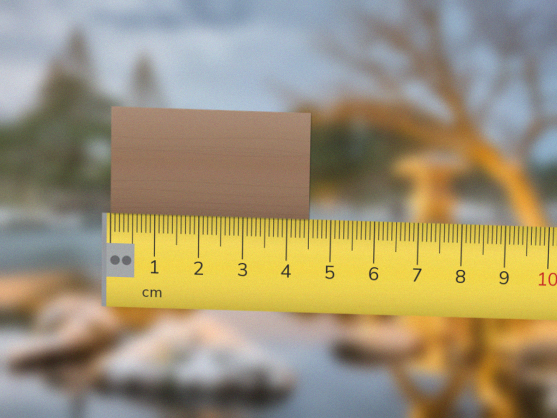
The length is 4.5cm
